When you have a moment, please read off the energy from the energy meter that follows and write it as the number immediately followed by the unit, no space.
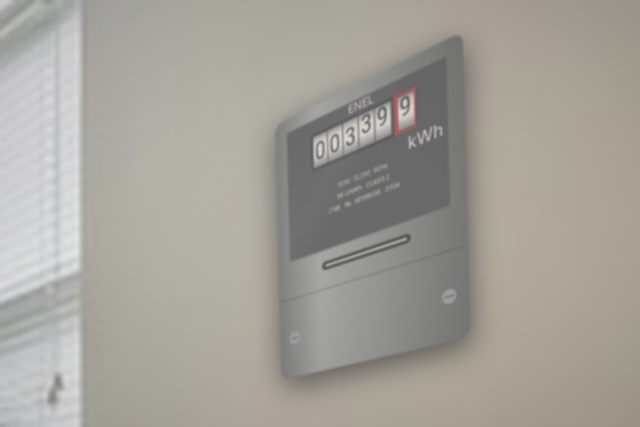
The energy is 339.9kWh
